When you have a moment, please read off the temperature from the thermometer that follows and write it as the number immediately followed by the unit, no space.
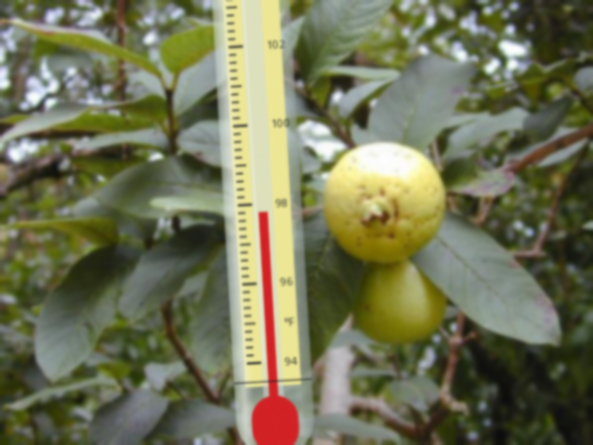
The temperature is 97.8°F
